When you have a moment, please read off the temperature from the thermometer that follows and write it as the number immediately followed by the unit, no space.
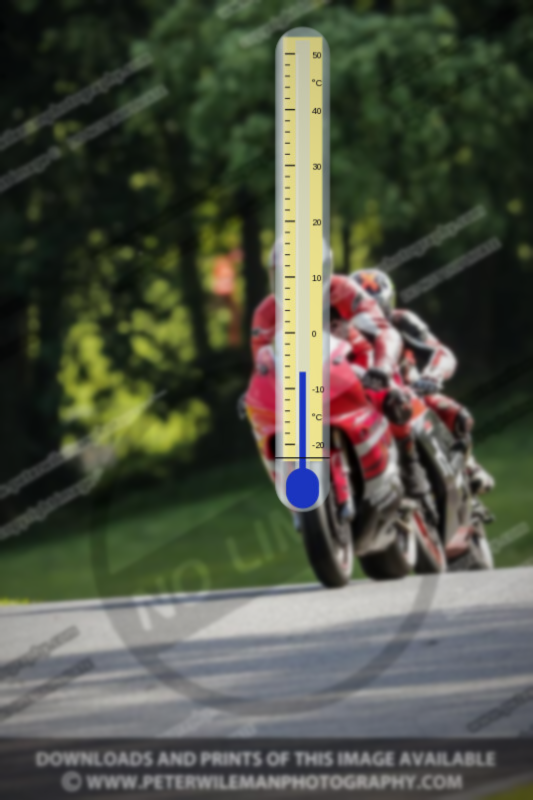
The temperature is -7°C
